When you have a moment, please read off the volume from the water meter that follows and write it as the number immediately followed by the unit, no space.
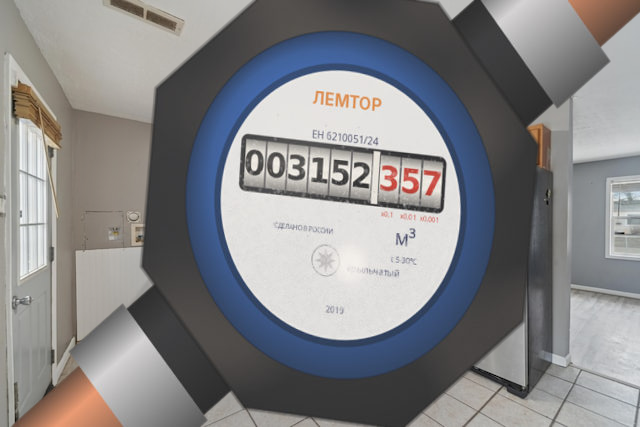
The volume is 3152.357m³
